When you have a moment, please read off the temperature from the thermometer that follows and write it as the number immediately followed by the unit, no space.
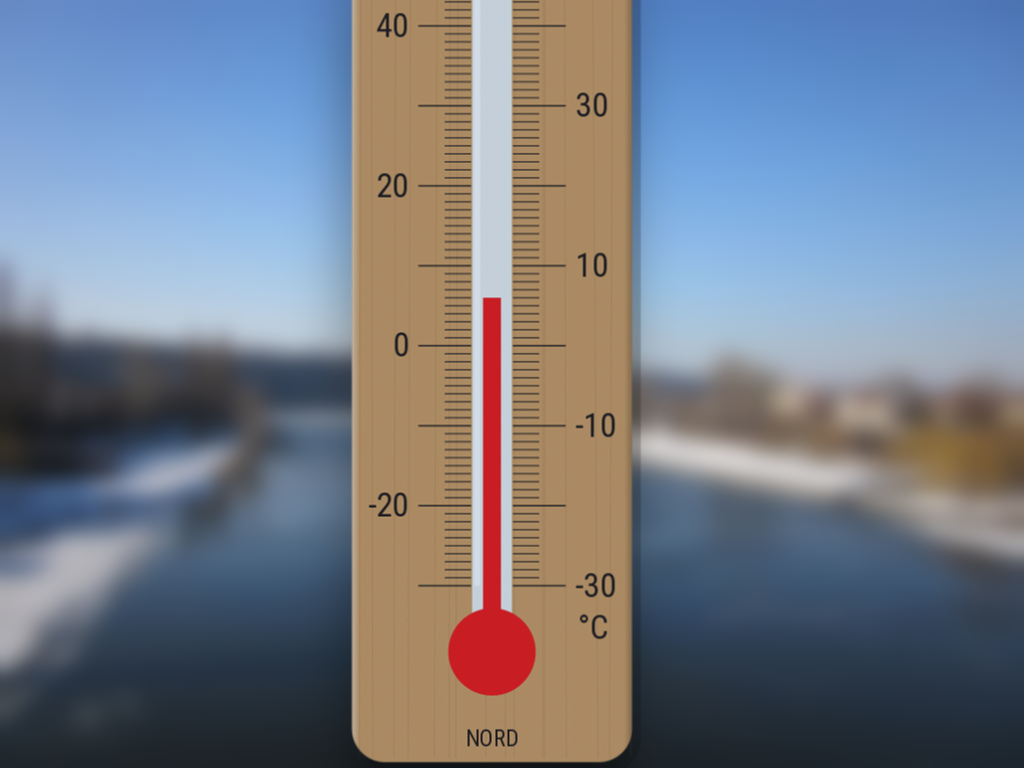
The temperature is 6°C
